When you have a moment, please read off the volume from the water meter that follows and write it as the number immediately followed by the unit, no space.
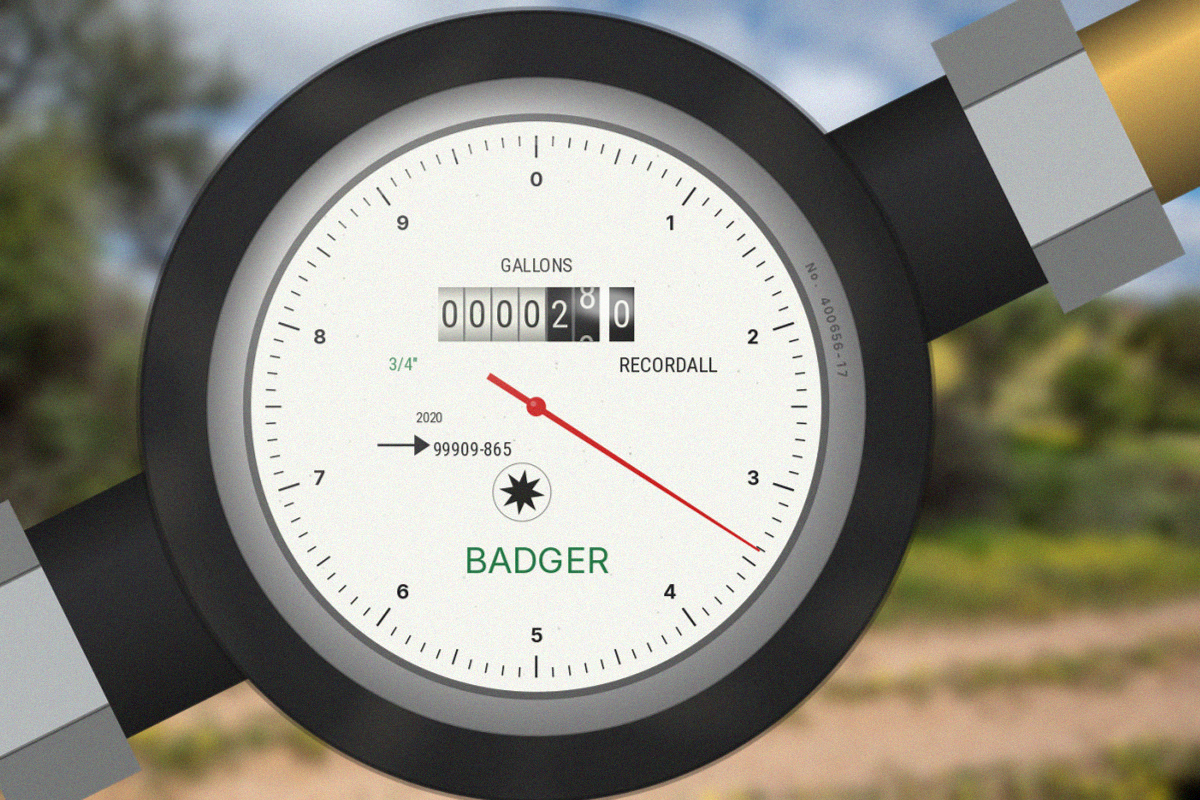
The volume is 283.4gal
